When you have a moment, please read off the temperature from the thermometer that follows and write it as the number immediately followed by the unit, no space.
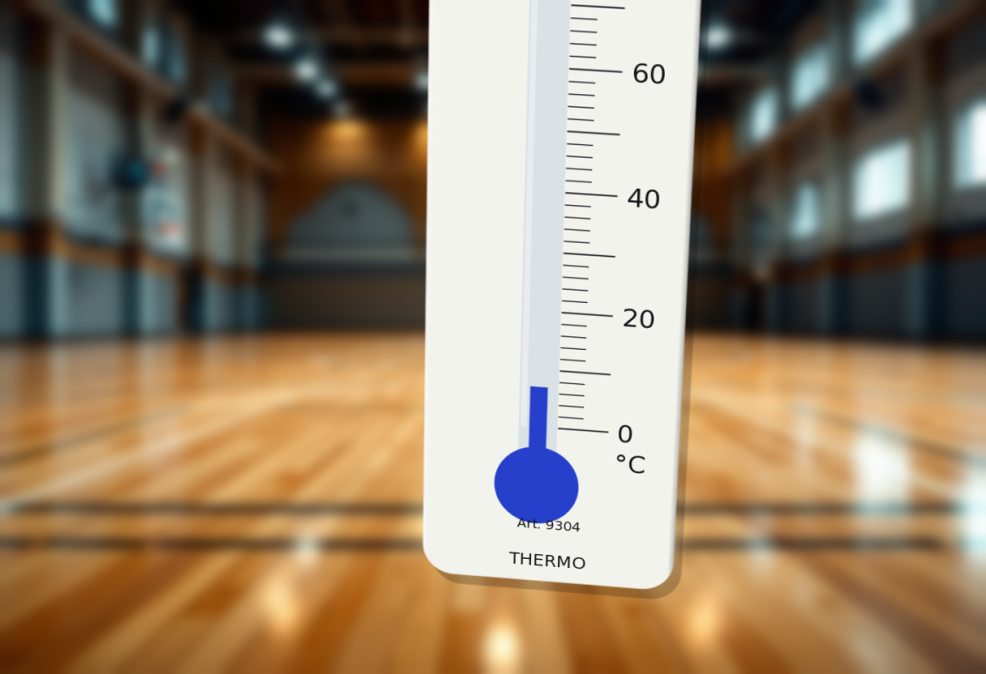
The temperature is 7°C
